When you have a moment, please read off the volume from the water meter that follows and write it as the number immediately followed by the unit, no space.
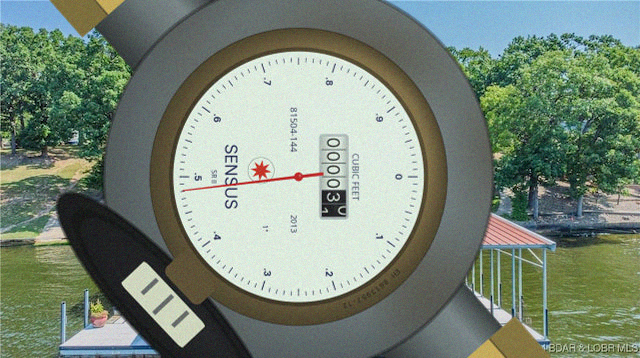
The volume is 30.48ft³
